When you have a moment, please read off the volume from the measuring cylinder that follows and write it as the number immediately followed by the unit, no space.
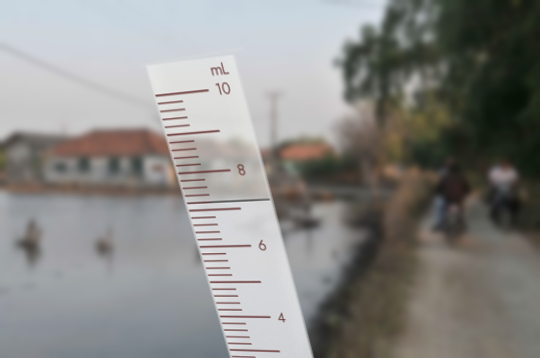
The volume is 7.2mL
